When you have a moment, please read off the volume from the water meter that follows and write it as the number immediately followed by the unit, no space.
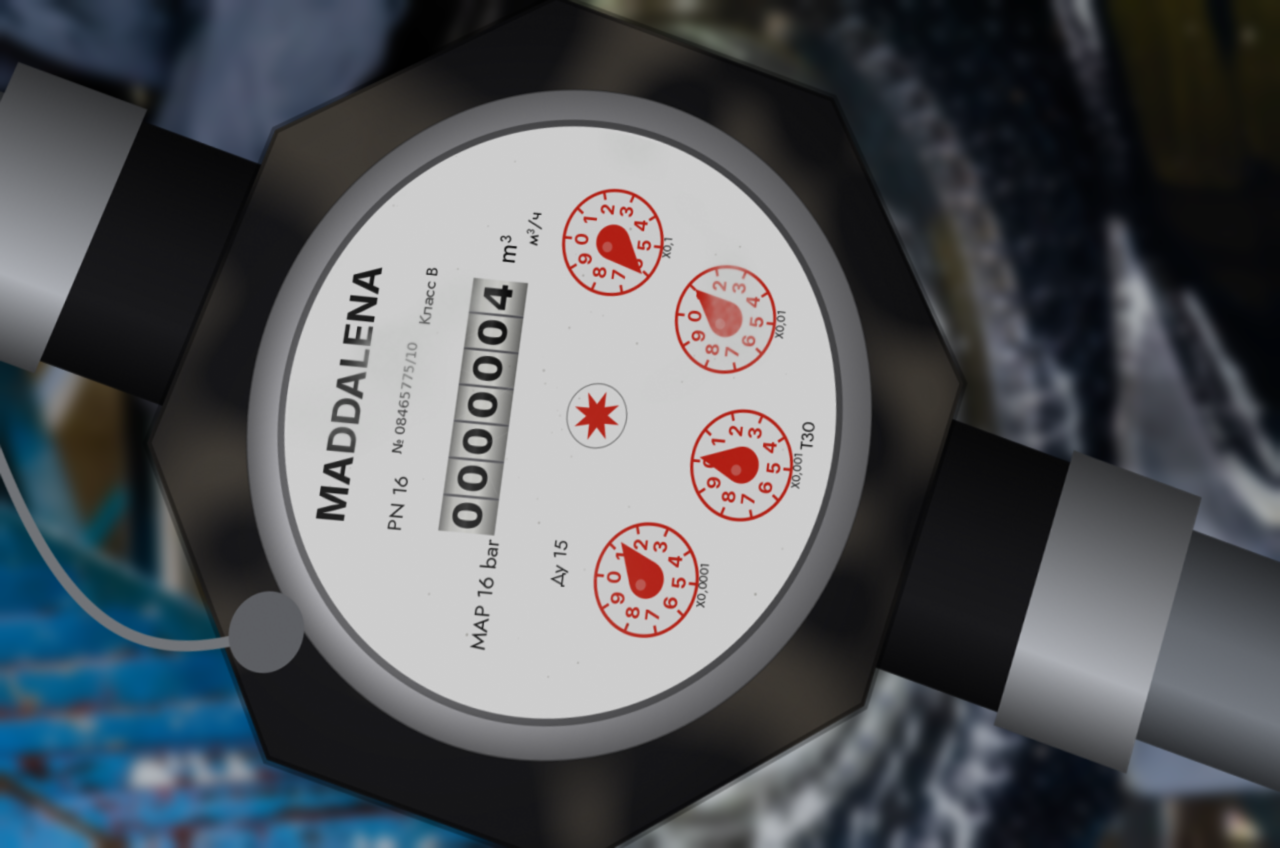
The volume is 4.6101m³
